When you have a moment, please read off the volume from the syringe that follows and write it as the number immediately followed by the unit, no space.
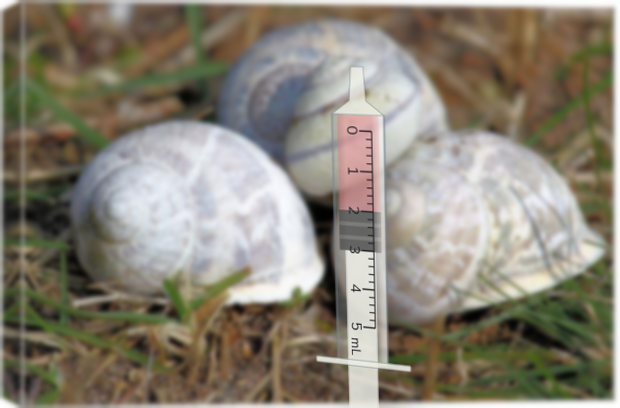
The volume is 2mL
